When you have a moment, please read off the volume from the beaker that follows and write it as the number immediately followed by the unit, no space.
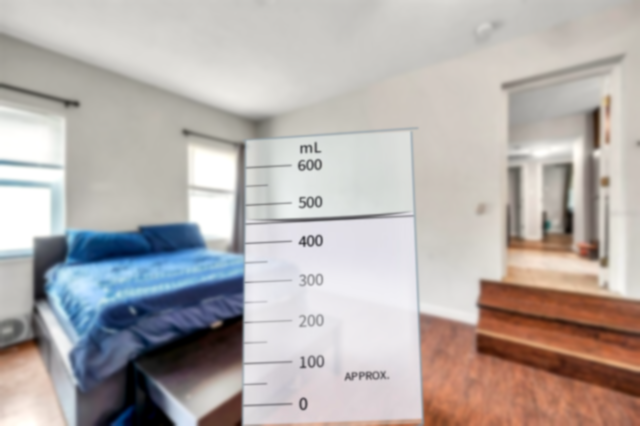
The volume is 450mL
